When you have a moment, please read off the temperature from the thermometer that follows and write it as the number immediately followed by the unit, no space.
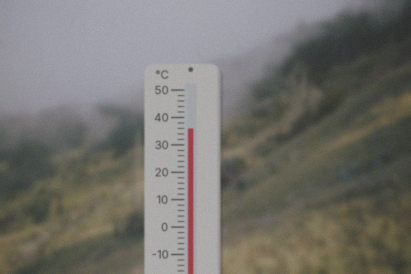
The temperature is 36°C
